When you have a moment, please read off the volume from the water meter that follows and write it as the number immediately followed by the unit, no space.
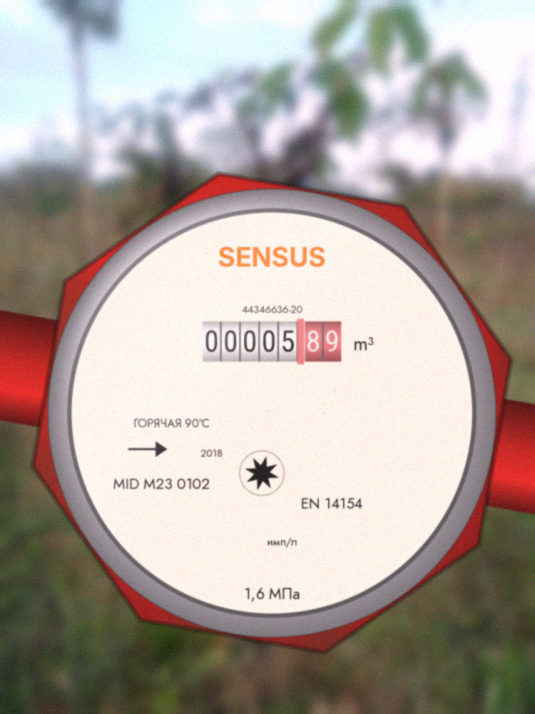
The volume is 5.89m³
